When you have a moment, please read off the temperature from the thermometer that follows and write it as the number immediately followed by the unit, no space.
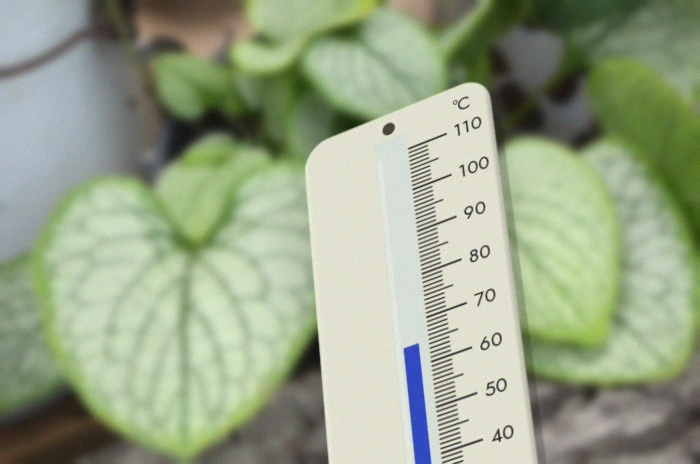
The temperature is 65°C
